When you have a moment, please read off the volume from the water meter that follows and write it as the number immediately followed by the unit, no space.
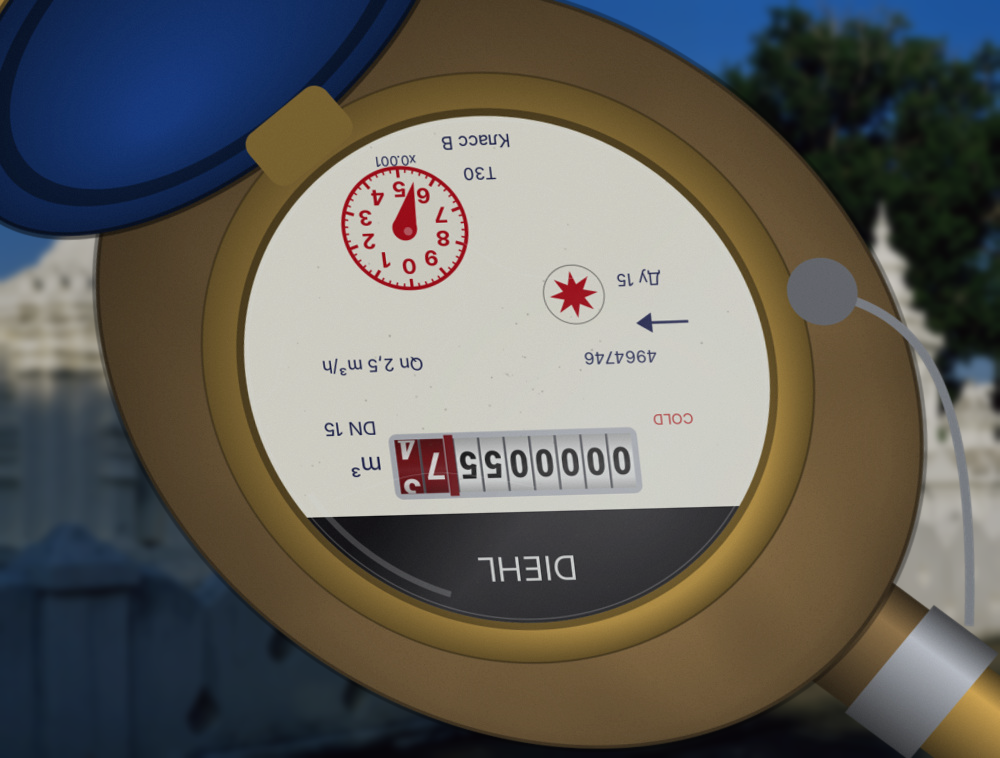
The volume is 55.735m³
